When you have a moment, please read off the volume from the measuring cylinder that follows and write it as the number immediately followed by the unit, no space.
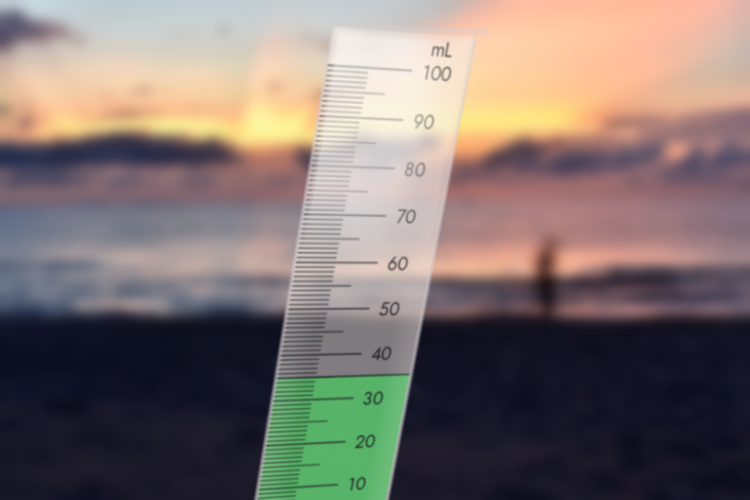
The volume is 35mL
